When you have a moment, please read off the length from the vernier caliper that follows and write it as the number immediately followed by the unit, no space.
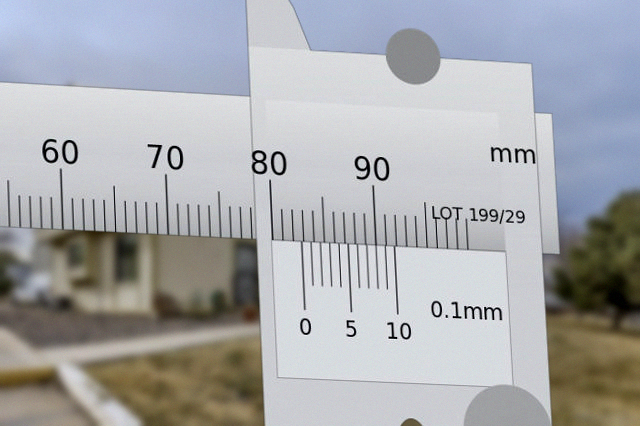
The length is 82.8mm
